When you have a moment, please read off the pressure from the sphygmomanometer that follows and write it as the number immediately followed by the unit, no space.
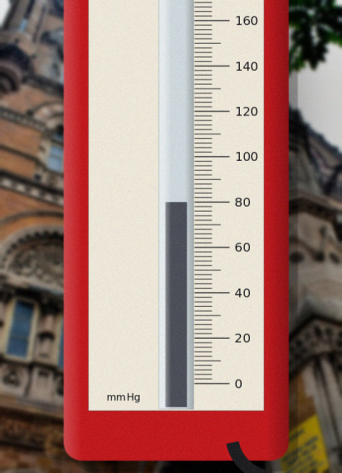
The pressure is 80mmHg
